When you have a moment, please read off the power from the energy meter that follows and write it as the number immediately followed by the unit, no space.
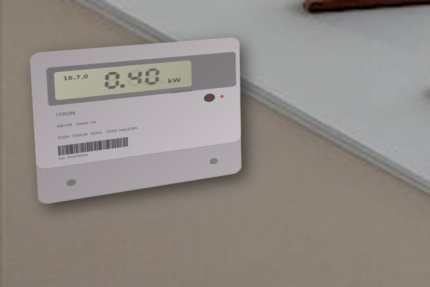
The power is 0.40kW
